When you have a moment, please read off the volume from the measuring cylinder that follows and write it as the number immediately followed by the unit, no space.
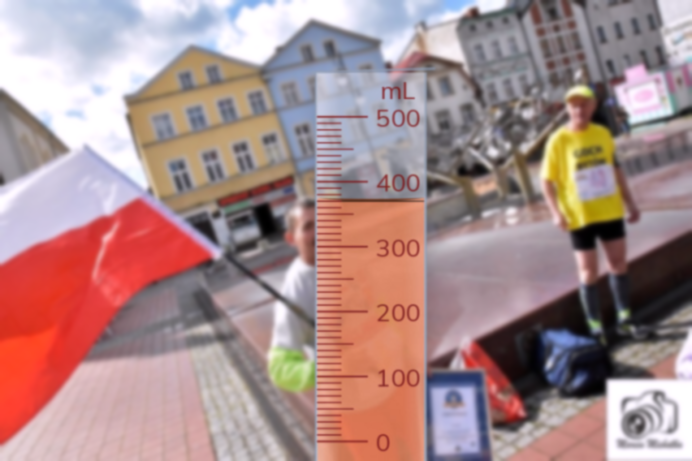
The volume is 370mL
